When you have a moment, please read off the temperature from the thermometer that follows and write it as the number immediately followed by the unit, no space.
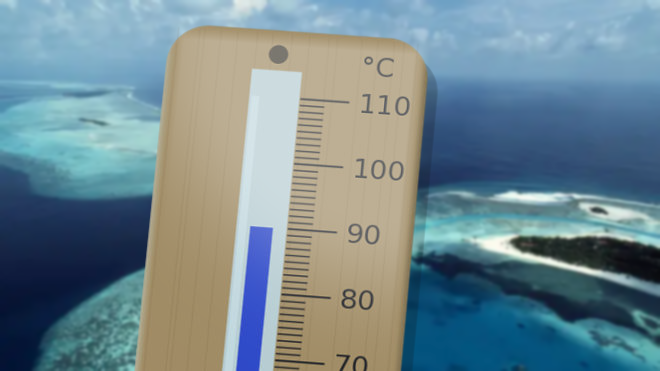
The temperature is 90°C
